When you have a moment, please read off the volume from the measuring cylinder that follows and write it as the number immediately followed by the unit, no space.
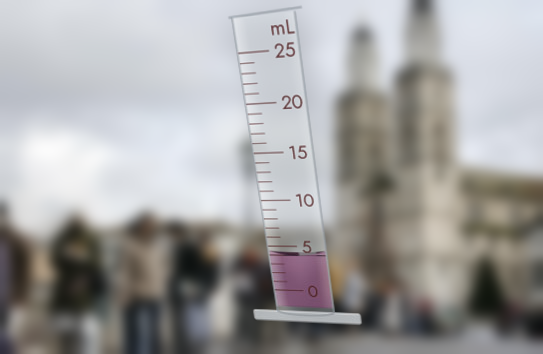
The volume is 4mL
